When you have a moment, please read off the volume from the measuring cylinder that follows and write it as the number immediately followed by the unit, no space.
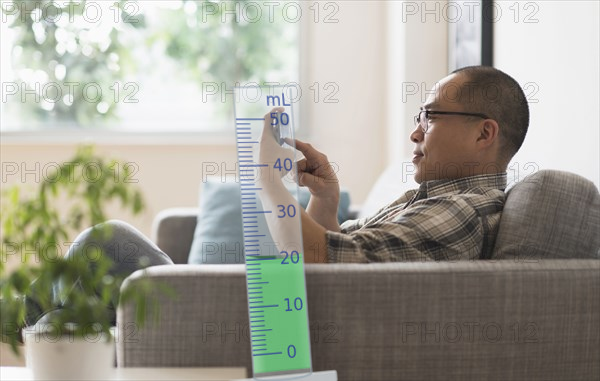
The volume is 20mL
